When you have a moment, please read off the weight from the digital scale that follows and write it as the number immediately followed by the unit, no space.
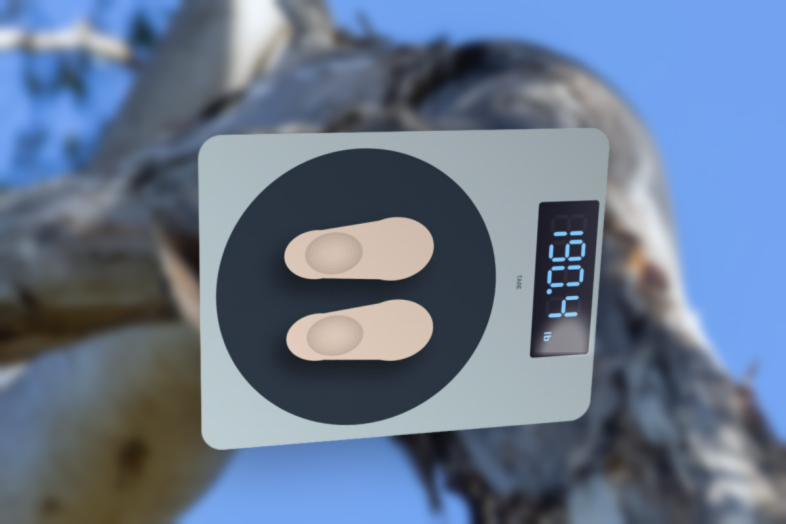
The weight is 190.4lb
